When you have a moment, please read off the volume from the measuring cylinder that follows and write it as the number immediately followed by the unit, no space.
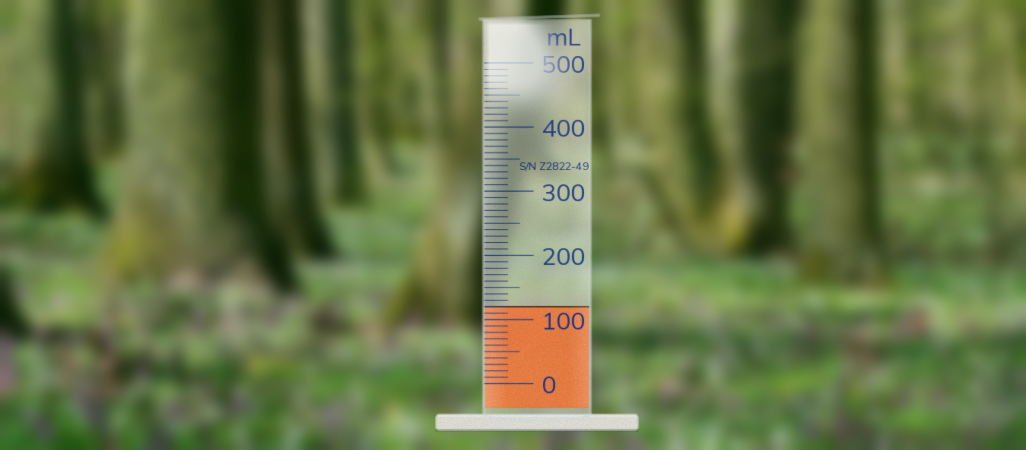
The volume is 120mL
